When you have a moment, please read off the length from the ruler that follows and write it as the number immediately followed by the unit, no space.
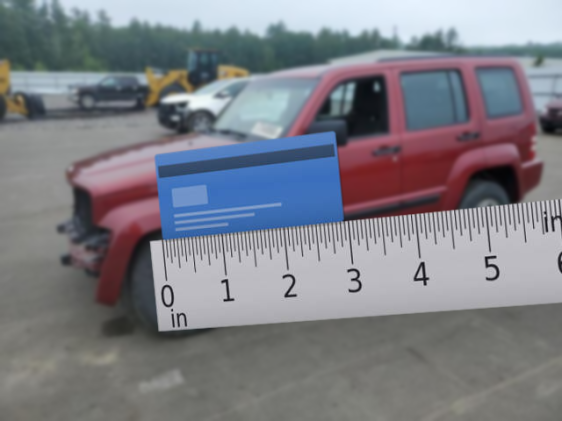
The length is 2.9375in
